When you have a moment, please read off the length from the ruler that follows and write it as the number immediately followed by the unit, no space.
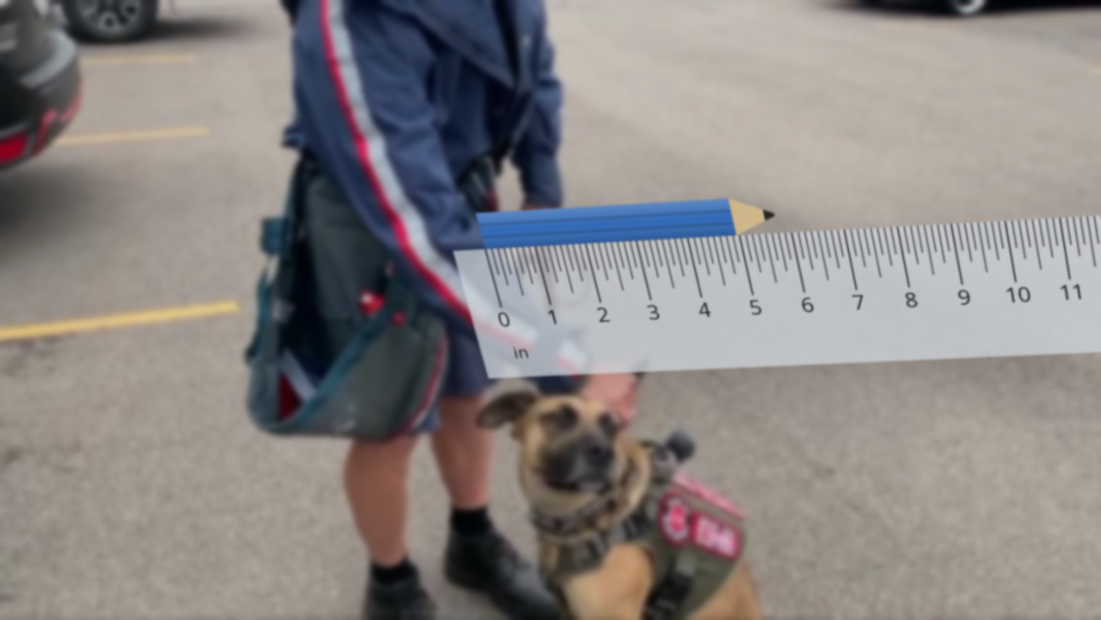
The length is 5.75in
